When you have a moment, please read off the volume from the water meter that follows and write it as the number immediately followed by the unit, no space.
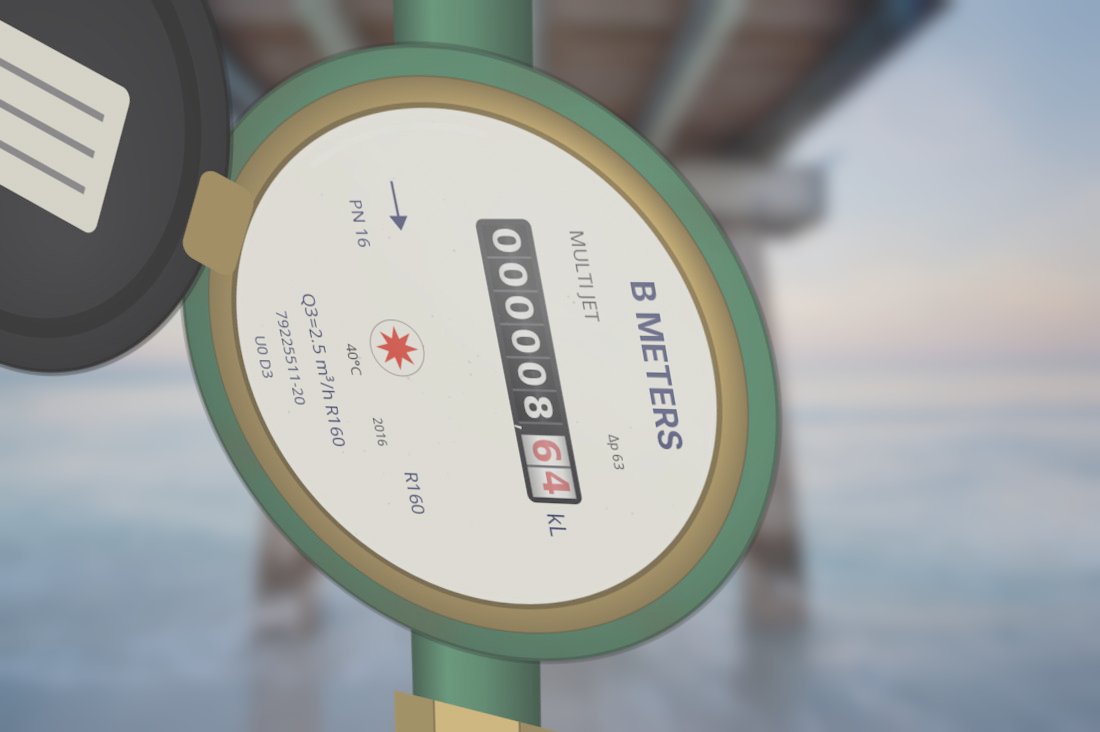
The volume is 8.64kL
